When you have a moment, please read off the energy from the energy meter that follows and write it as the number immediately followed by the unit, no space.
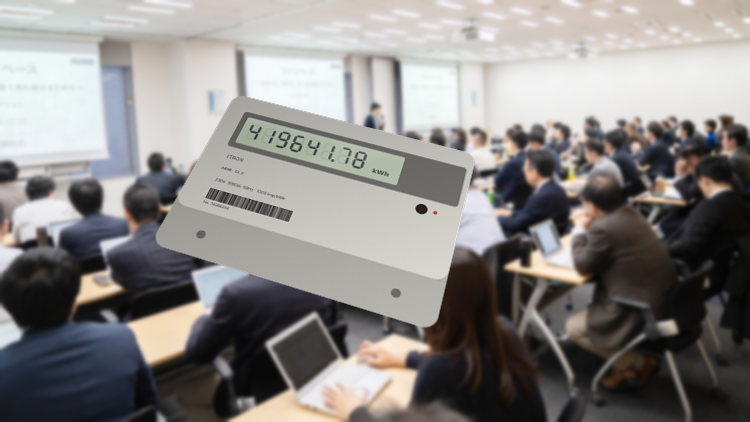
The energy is 419641.78kWh
